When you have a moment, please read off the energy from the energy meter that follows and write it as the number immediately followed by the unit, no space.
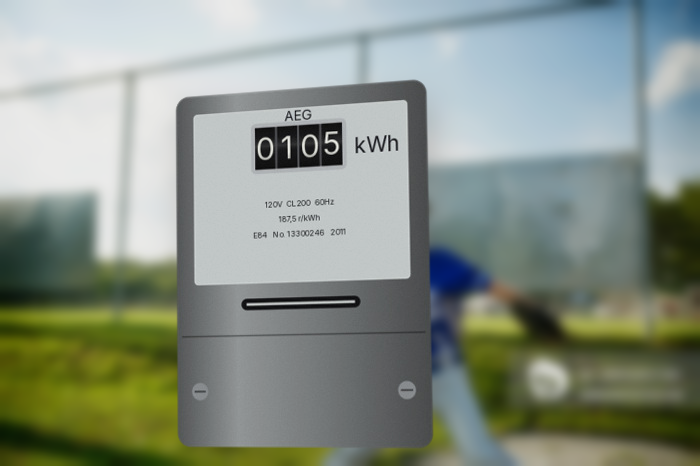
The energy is 105kWh
